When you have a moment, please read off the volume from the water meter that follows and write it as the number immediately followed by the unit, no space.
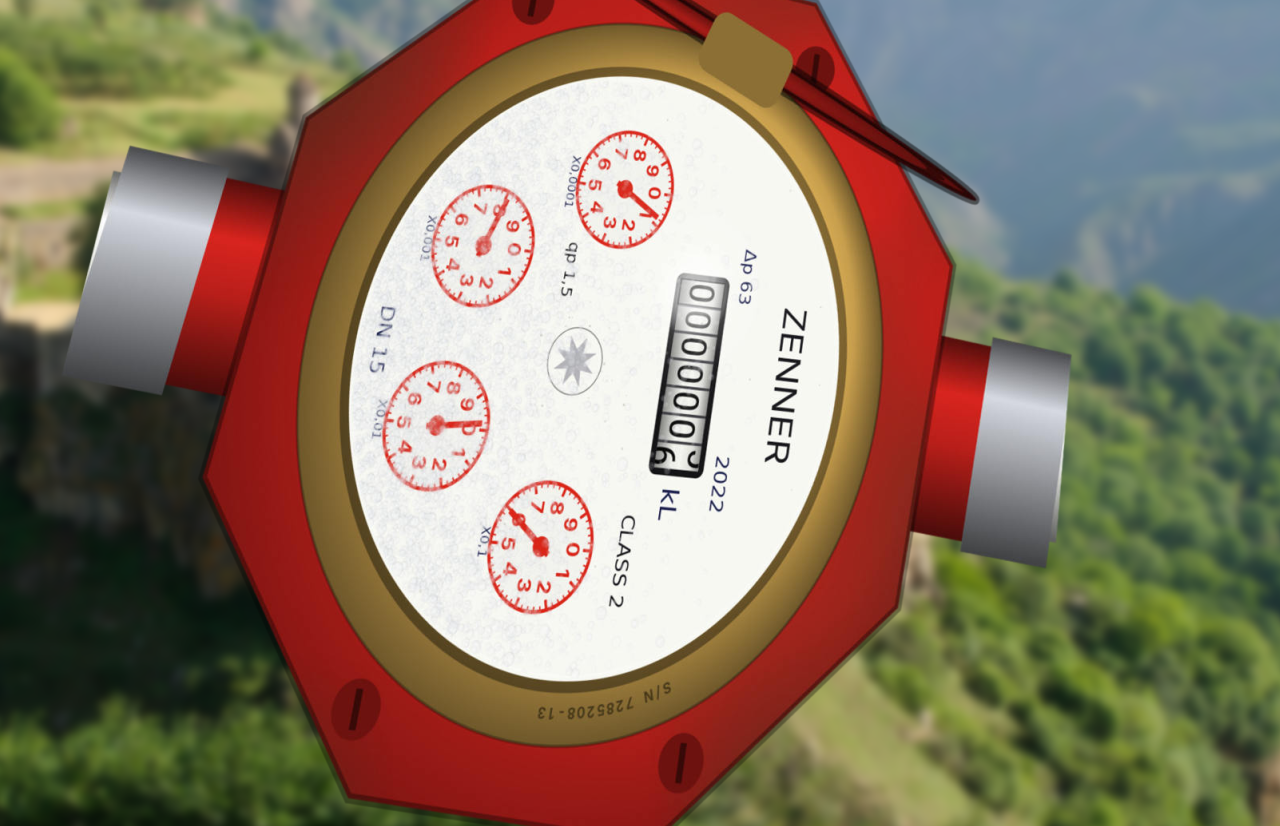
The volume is 5.5980kL
